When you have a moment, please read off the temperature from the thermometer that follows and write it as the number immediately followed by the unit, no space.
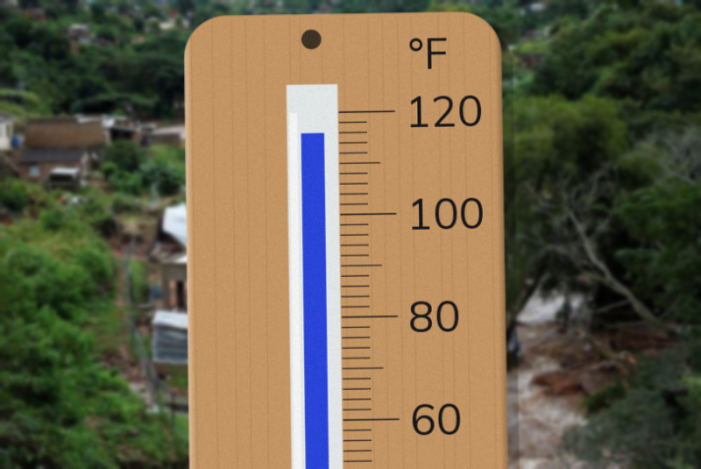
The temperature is 116°F
